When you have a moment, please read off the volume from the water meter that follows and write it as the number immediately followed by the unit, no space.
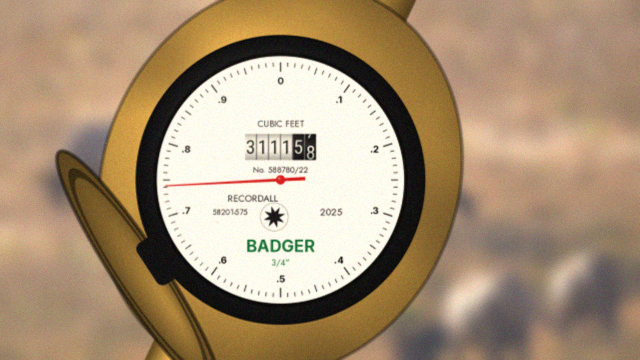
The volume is 311157.74ft³
